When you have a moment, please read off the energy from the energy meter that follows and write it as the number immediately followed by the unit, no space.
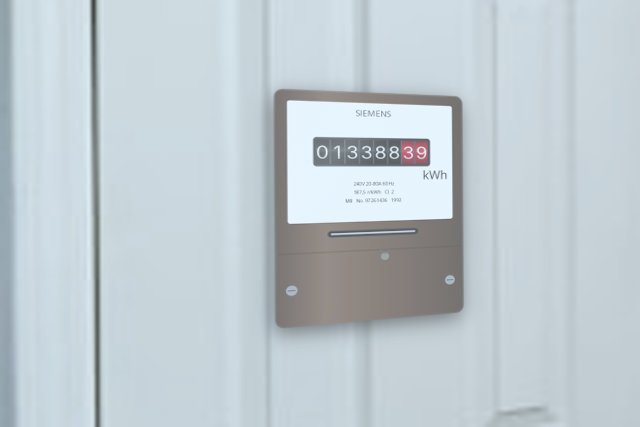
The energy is 13388.39kWh
